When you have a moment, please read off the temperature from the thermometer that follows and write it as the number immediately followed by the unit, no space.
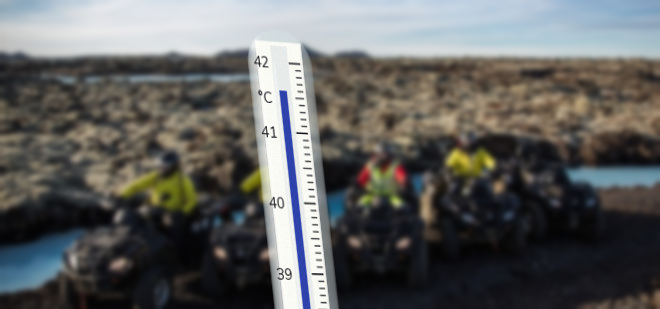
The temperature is 41.6°C
